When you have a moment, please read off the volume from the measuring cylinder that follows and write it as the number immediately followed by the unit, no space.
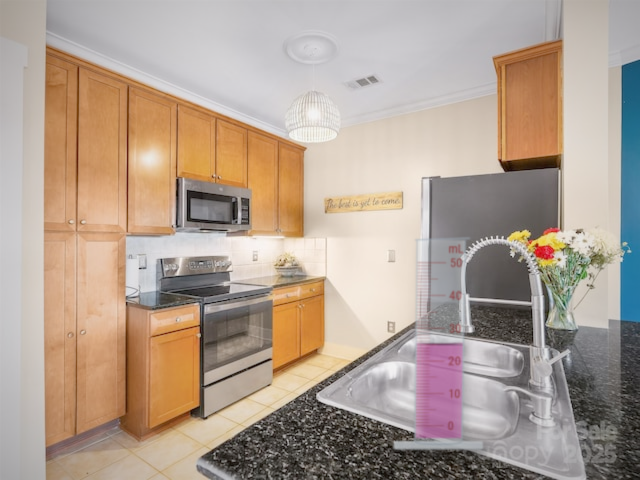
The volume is 25mL
